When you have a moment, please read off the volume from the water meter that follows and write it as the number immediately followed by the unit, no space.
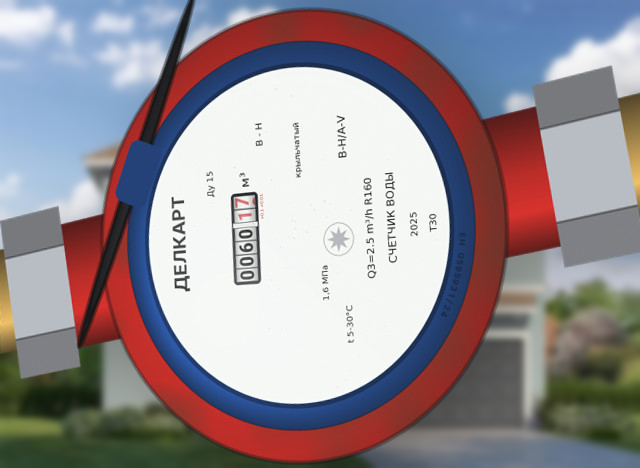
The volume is 60.17m³
